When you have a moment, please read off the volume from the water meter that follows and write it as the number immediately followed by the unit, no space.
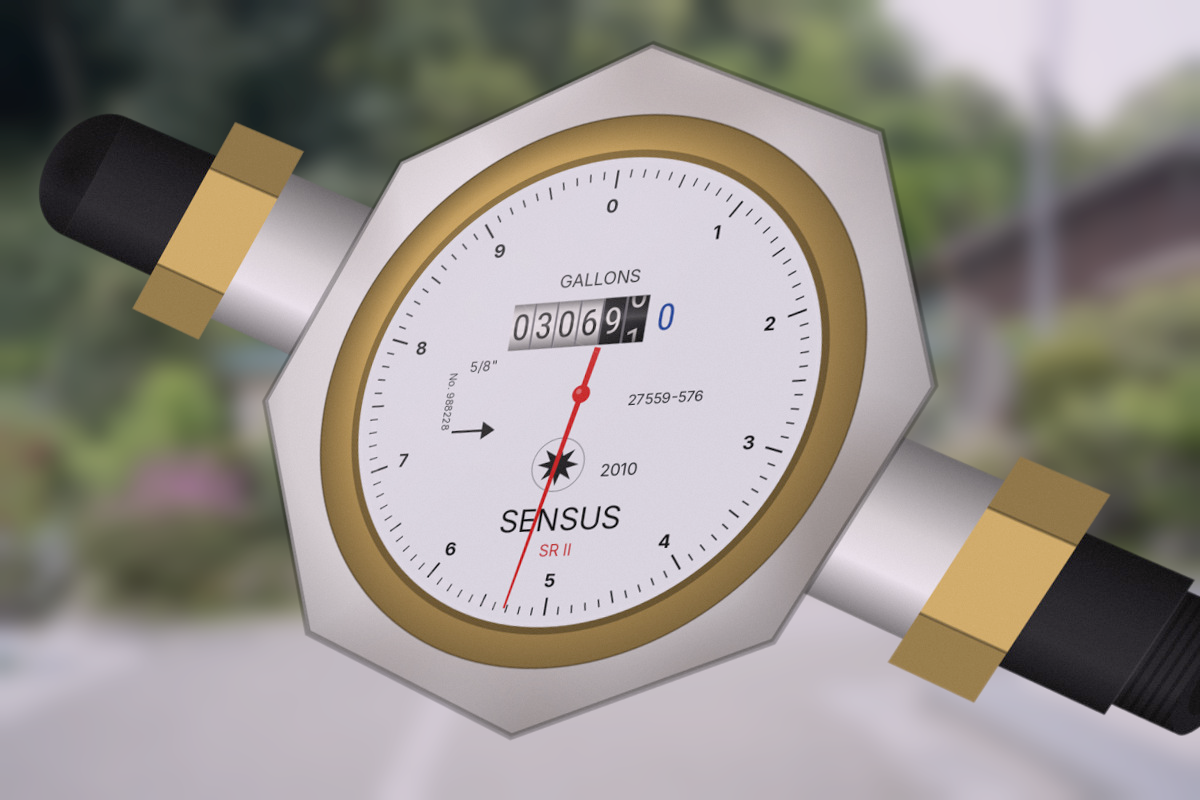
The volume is 306905.3gal
